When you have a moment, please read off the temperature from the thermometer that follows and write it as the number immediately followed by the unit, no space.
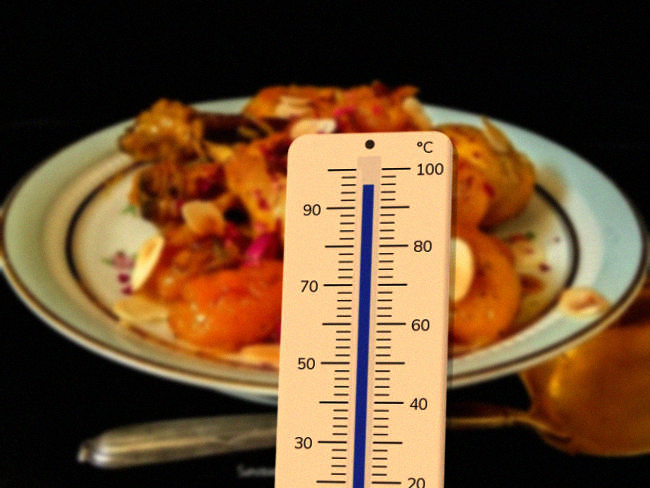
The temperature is 96°C
